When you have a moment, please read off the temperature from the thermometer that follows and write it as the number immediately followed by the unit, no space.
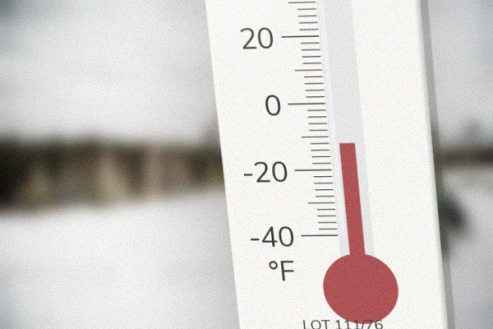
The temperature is -12°F
